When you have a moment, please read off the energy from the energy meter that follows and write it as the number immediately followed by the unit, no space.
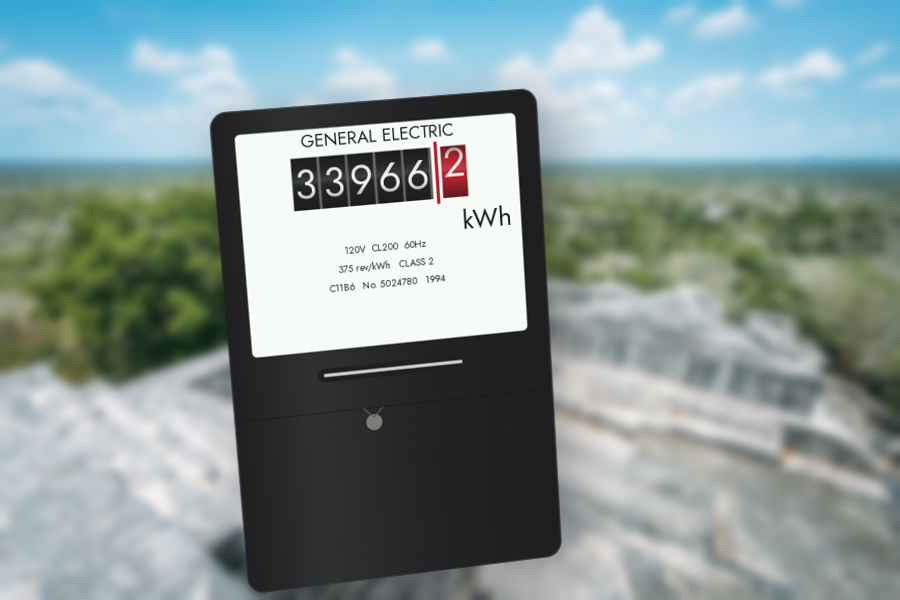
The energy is 33966.2kWh
